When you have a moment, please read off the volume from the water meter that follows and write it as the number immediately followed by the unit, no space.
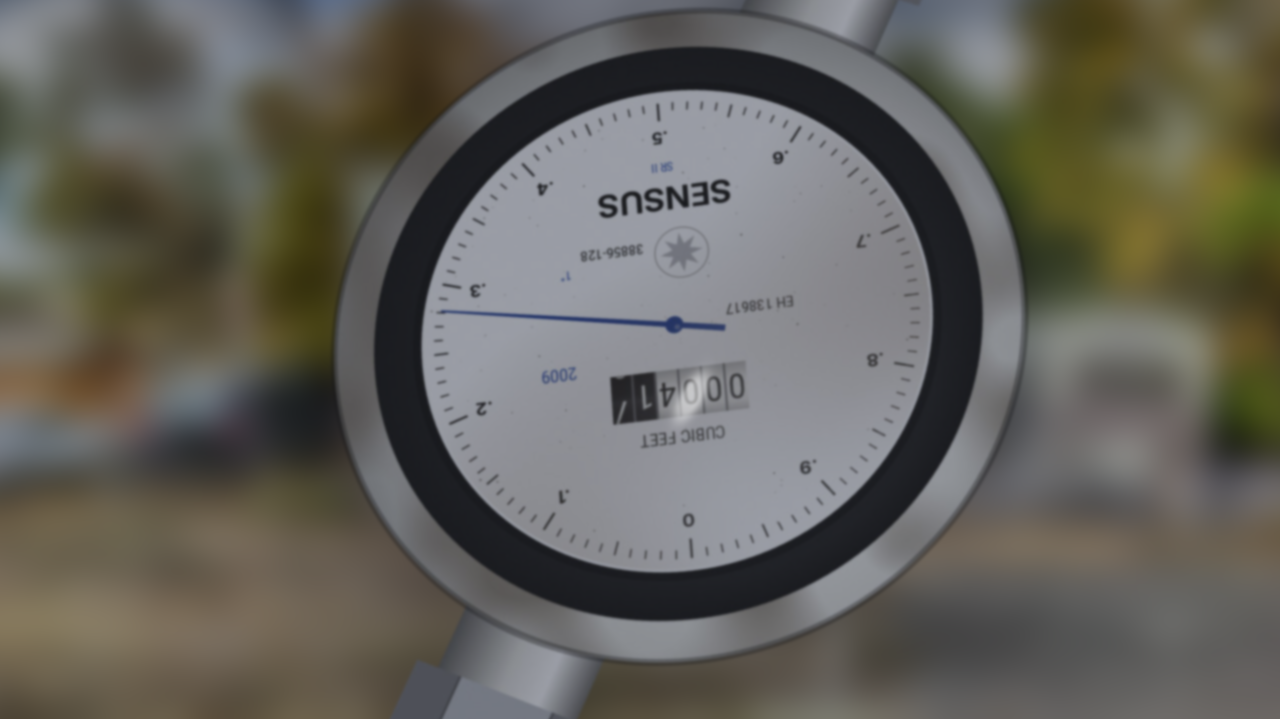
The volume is 417.28ft³
